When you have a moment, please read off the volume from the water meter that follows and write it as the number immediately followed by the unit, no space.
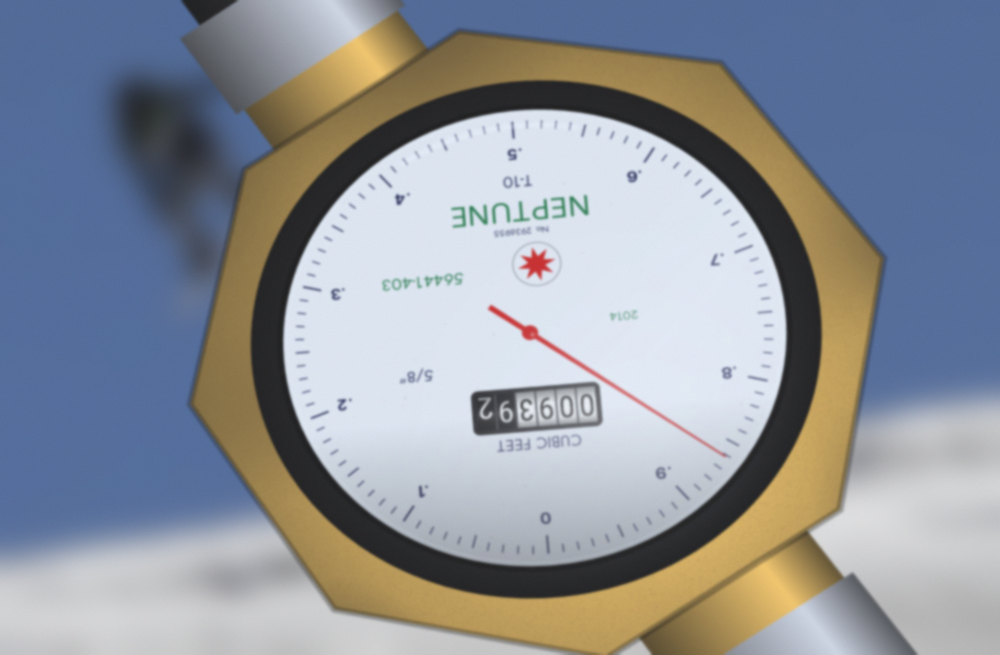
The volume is 9391.86ft³
